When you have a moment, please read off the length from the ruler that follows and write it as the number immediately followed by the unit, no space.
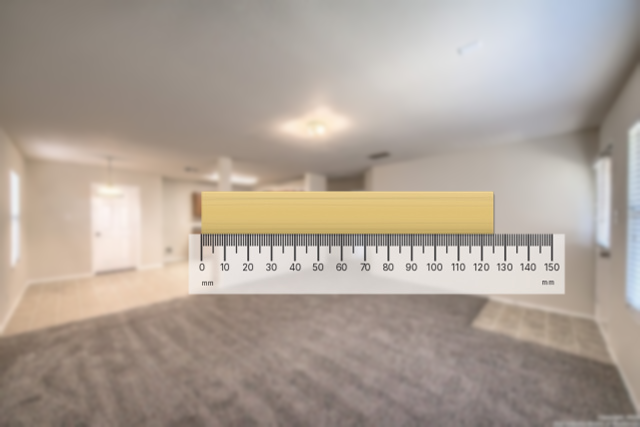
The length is 125mm
